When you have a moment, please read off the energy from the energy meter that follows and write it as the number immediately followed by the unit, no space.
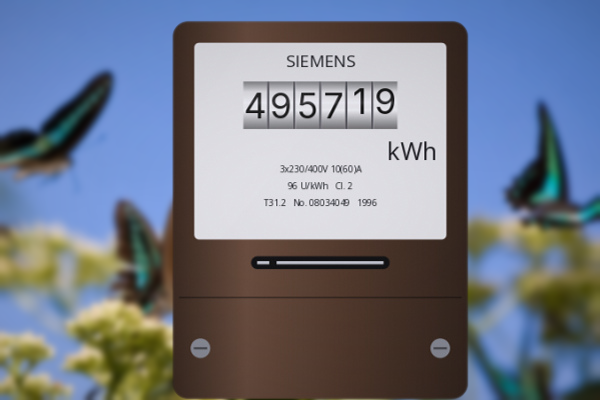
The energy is 495719kWh
